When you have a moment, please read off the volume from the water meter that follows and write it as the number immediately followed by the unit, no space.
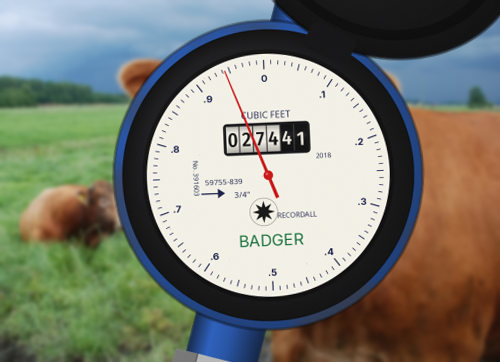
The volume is 27440.94ft³
